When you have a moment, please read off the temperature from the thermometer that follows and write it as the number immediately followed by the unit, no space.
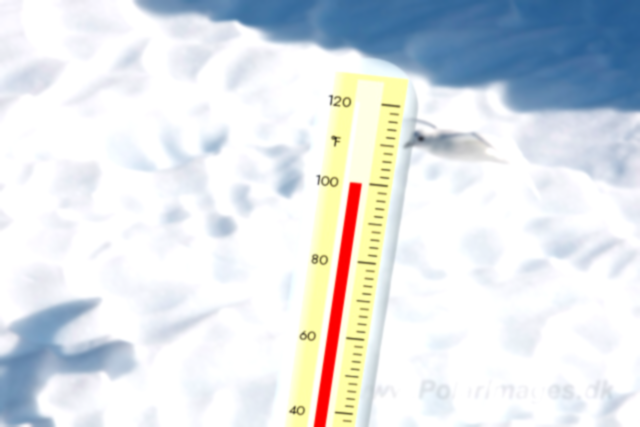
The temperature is 100°F
